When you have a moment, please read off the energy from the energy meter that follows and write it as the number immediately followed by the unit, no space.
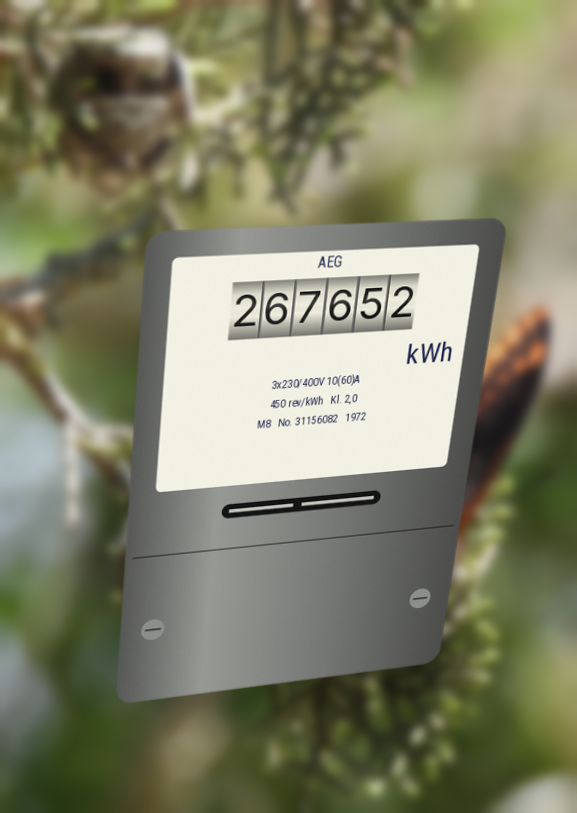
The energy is 267652kWh
